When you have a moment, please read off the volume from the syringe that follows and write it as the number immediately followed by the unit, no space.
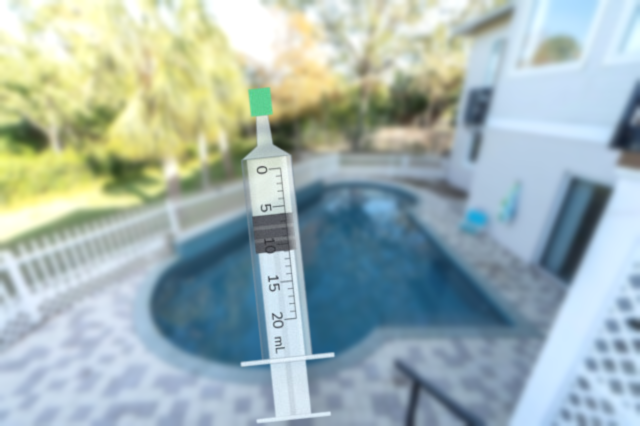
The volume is 6mL
